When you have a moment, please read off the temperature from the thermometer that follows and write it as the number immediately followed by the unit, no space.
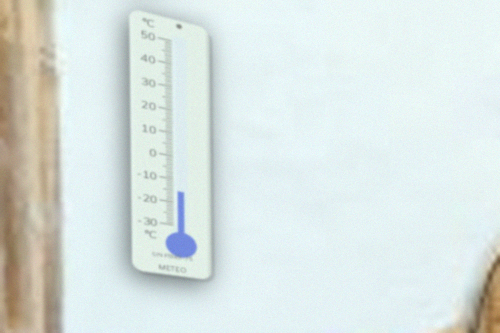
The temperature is -15°C
